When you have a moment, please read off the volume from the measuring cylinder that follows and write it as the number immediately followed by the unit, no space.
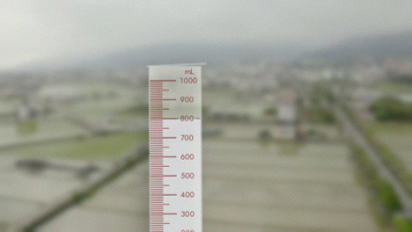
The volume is 800mL
